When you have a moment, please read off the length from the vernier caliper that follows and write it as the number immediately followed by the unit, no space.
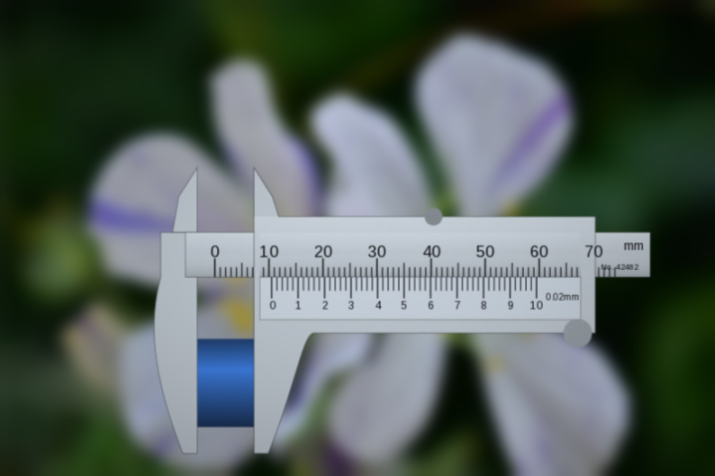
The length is 10.5mm
